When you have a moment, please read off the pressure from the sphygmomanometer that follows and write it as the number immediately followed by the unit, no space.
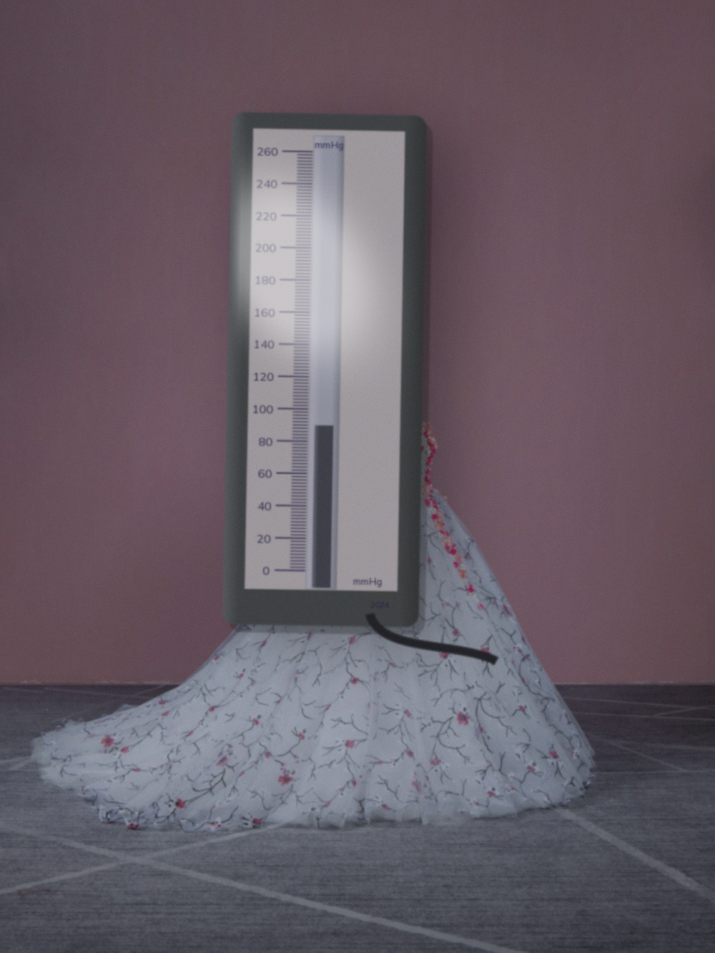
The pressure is 90mmHg
